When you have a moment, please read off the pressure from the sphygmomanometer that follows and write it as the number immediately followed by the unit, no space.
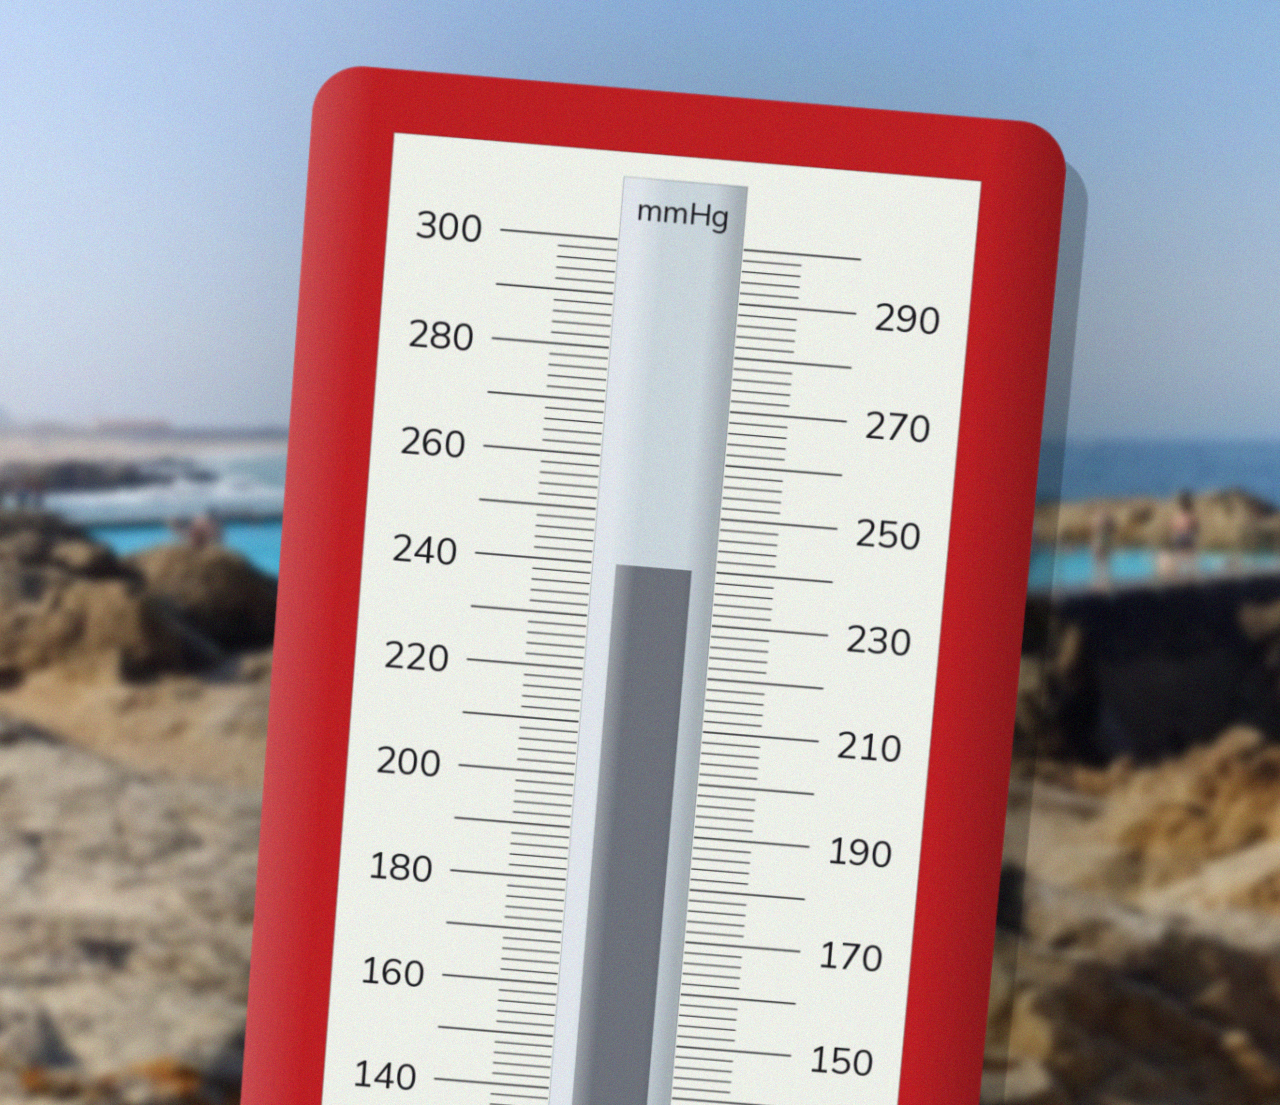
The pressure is 240mmHg
